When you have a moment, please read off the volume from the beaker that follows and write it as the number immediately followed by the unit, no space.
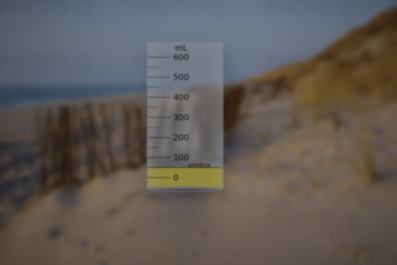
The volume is 50mL
